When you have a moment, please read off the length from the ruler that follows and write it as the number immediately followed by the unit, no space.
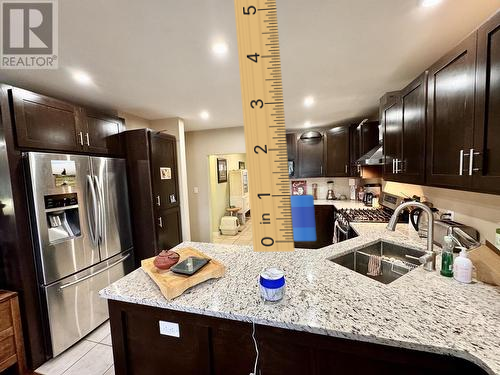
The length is 1in
